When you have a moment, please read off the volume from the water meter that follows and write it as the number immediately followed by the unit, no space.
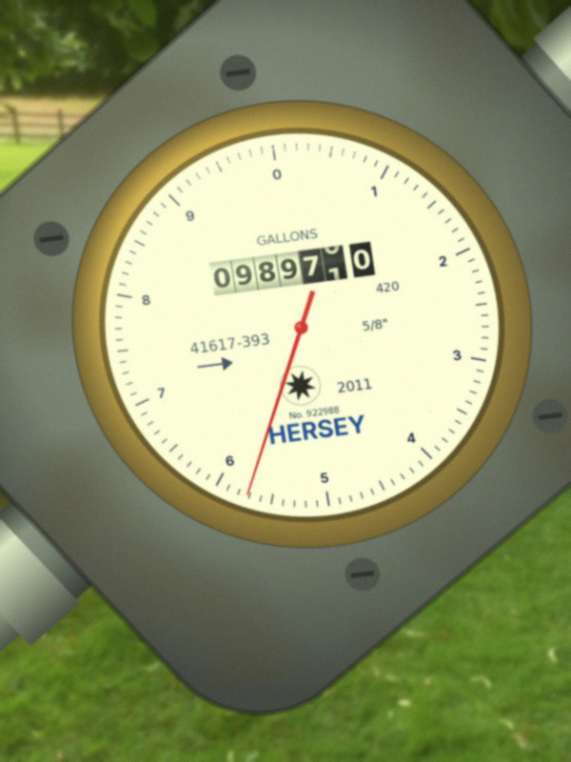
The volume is 989705.7gal
